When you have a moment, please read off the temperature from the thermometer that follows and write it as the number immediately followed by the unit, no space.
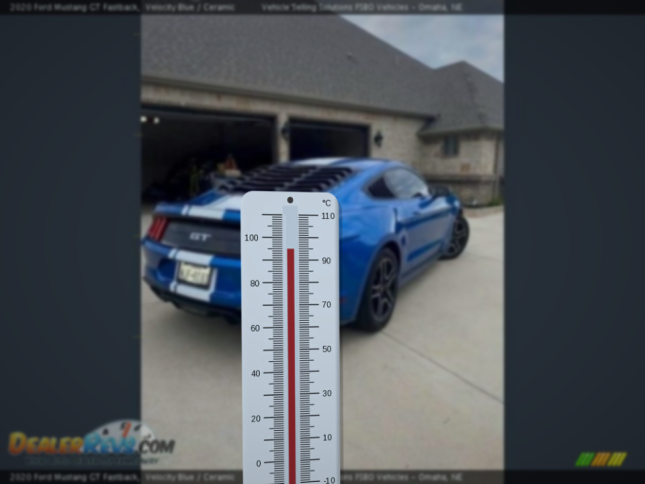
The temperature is 95°C
